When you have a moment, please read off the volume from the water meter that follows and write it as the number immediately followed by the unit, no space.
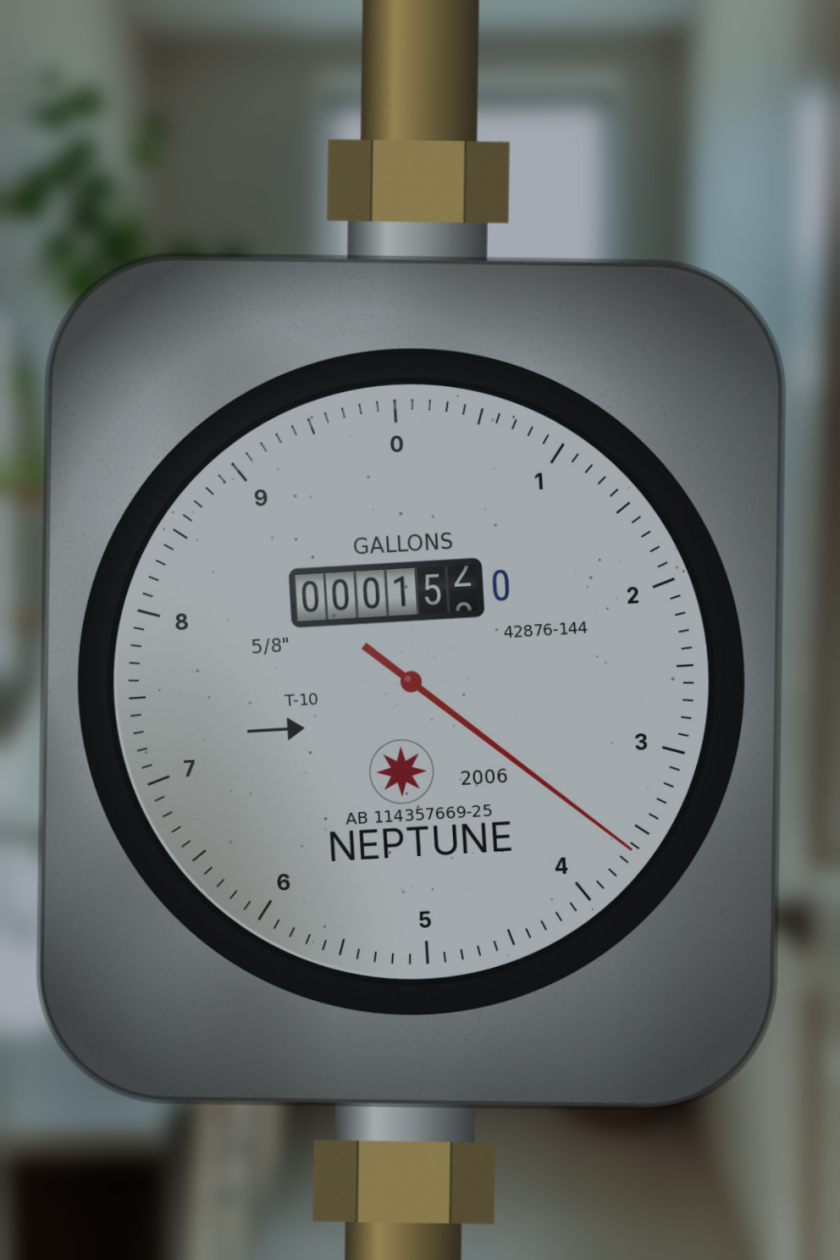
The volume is 1523.6gal
